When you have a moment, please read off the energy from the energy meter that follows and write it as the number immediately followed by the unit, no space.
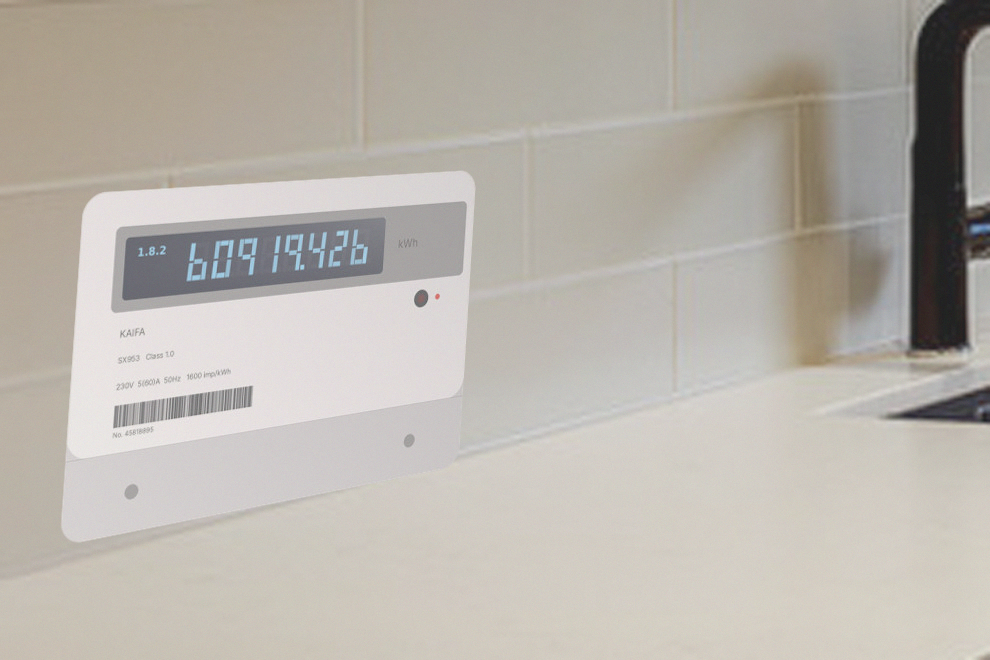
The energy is 60919.426kWh
